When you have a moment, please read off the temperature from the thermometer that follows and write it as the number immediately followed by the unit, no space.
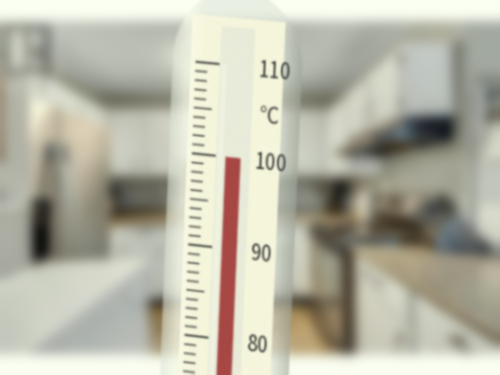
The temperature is 100°C
